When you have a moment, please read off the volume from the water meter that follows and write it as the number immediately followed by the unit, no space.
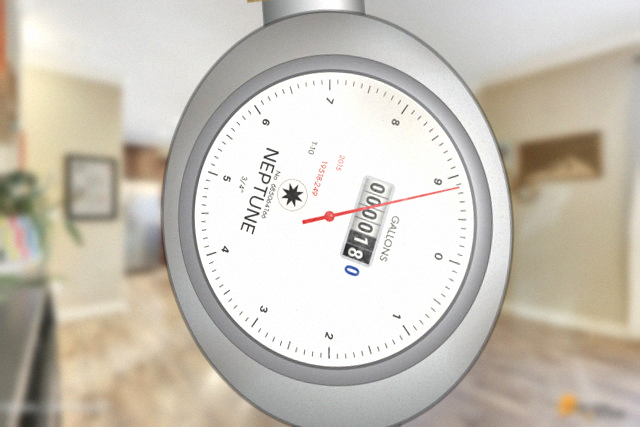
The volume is 179.1gal
